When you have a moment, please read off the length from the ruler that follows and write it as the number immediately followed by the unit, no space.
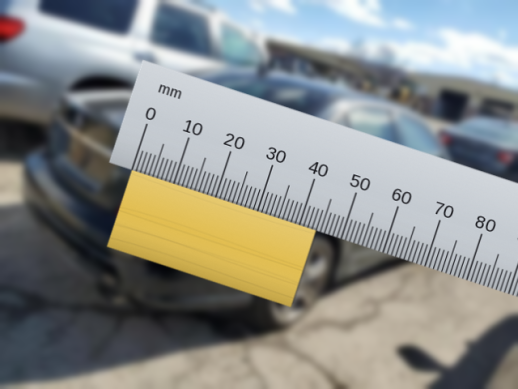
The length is 44mm
